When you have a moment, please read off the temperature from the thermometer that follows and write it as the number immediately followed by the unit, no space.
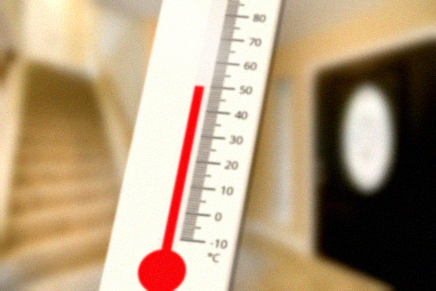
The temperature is 50°C
